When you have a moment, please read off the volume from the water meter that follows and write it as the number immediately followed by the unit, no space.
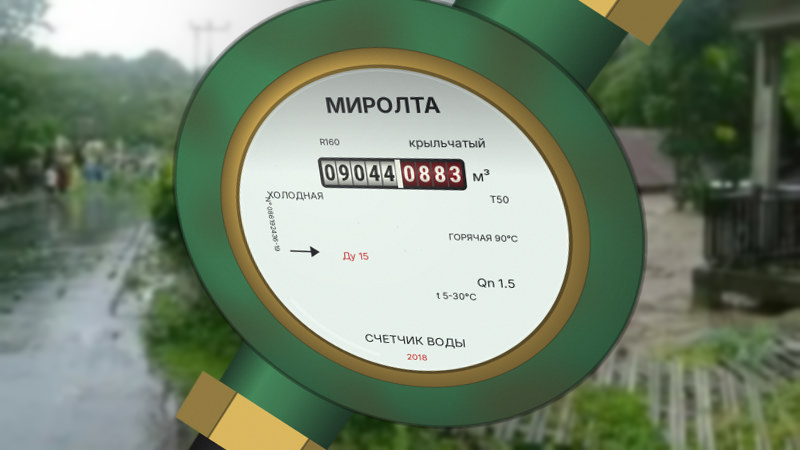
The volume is 9044.0883m³
